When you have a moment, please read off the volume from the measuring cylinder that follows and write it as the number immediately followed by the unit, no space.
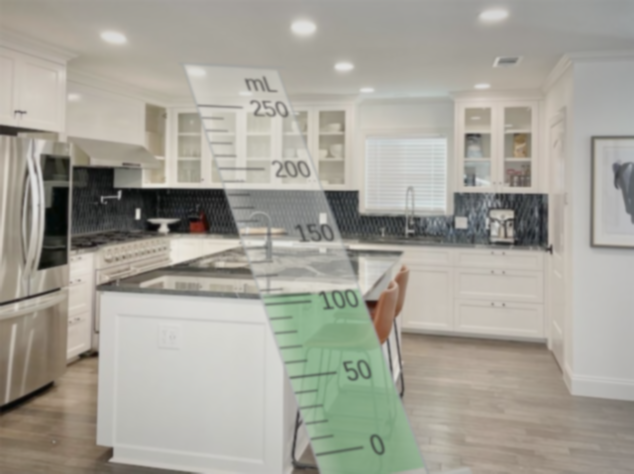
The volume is 105mL
